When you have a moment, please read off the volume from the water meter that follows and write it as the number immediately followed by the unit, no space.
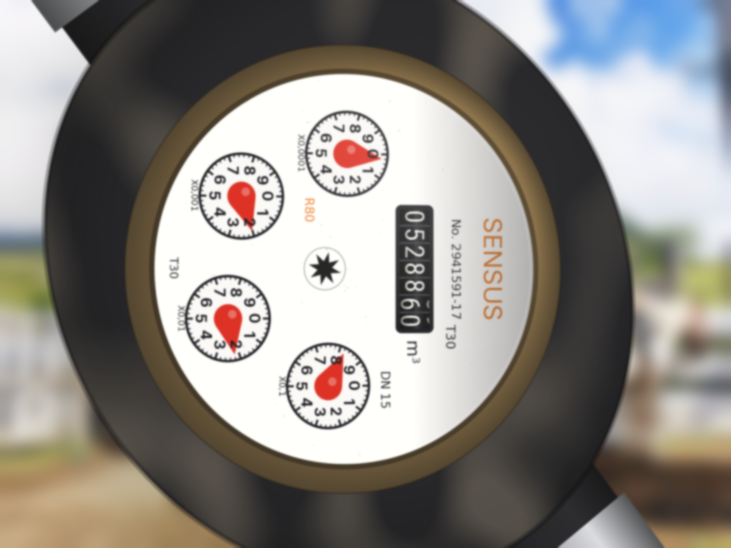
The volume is 528859.8220m³
